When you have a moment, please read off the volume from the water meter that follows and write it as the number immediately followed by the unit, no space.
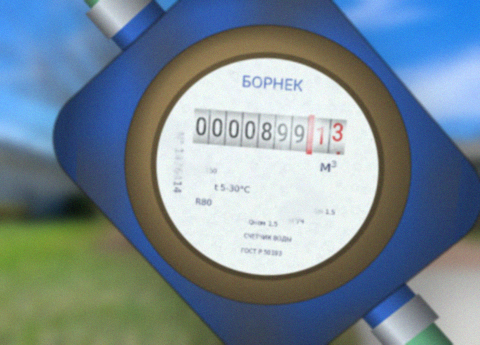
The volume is 899.13m³
